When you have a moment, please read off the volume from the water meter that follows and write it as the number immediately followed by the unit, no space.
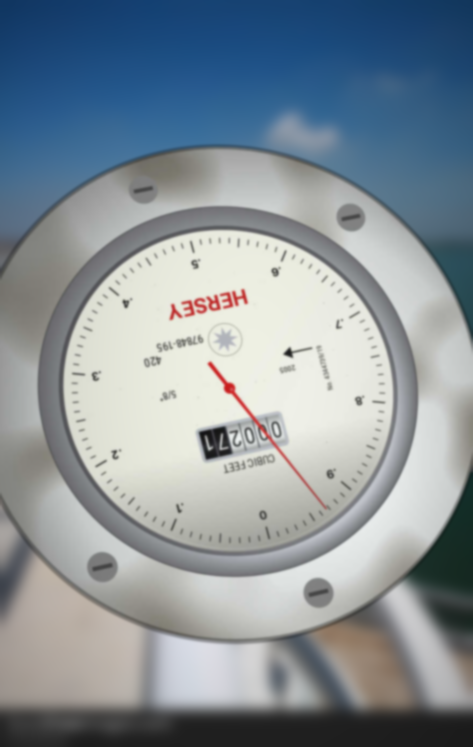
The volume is 270.93ft³
